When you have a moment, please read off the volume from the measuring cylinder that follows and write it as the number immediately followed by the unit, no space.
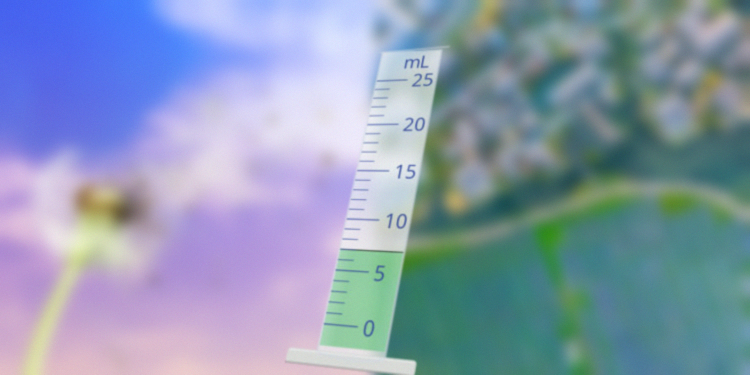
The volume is 7mL
